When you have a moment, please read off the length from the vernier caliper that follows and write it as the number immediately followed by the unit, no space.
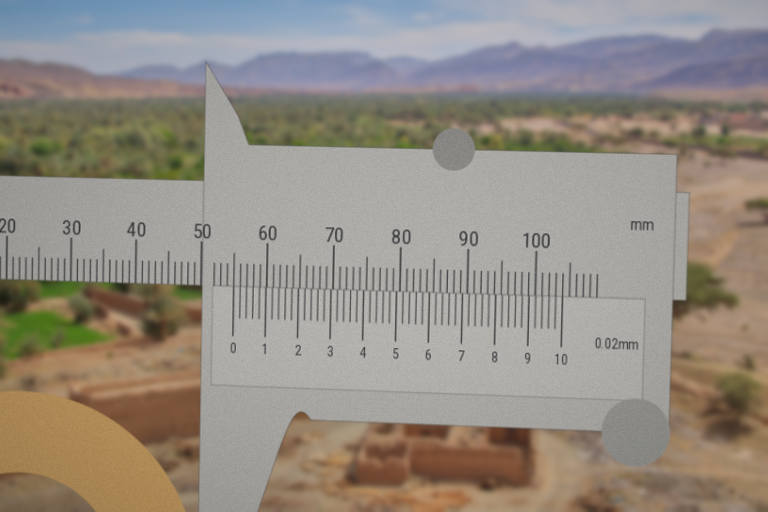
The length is 55.0mm
